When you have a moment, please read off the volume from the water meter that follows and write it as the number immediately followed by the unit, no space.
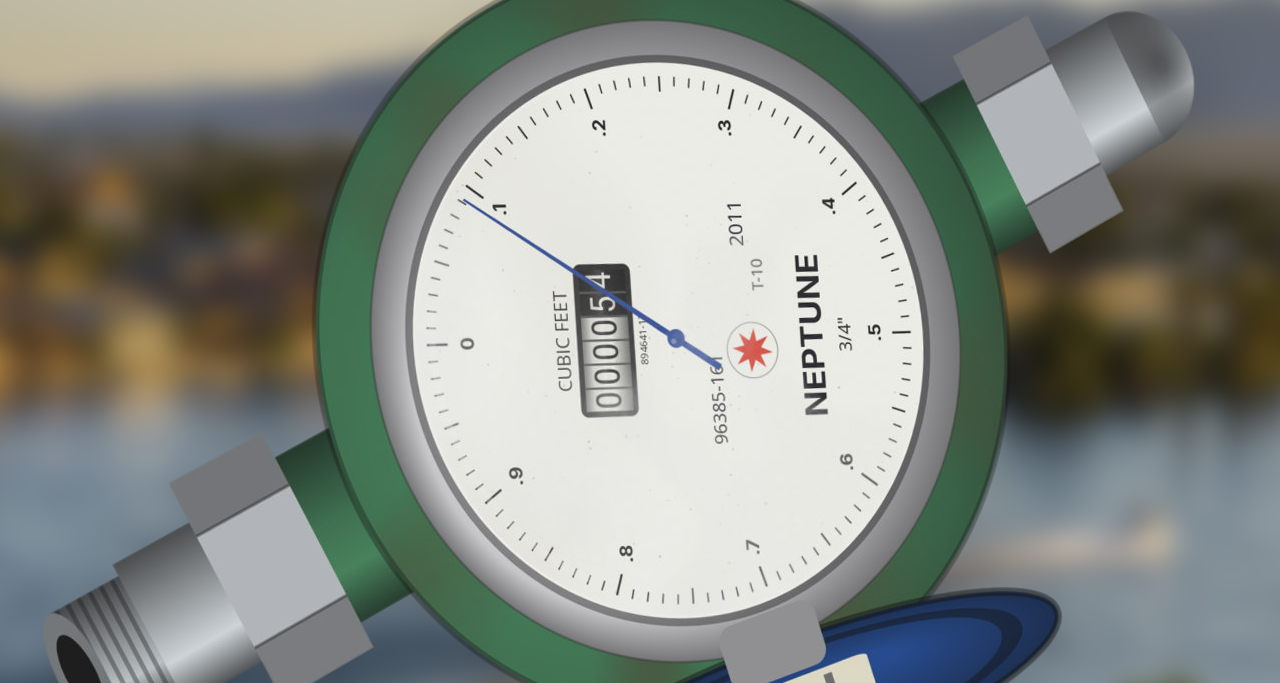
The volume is 54.09ft³
